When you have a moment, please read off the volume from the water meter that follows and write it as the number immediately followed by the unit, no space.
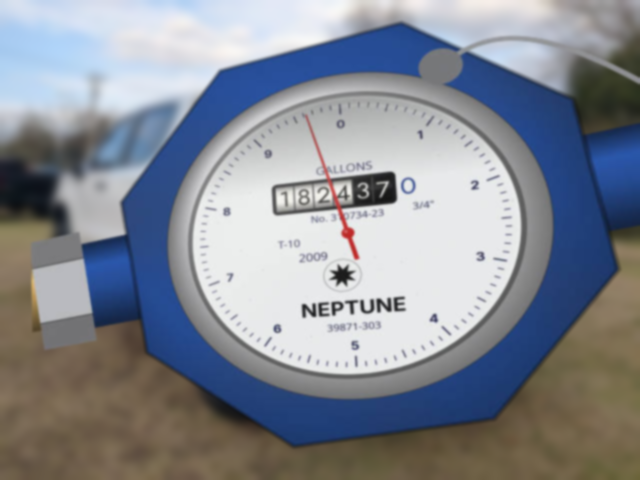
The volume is 1824369.6gal
